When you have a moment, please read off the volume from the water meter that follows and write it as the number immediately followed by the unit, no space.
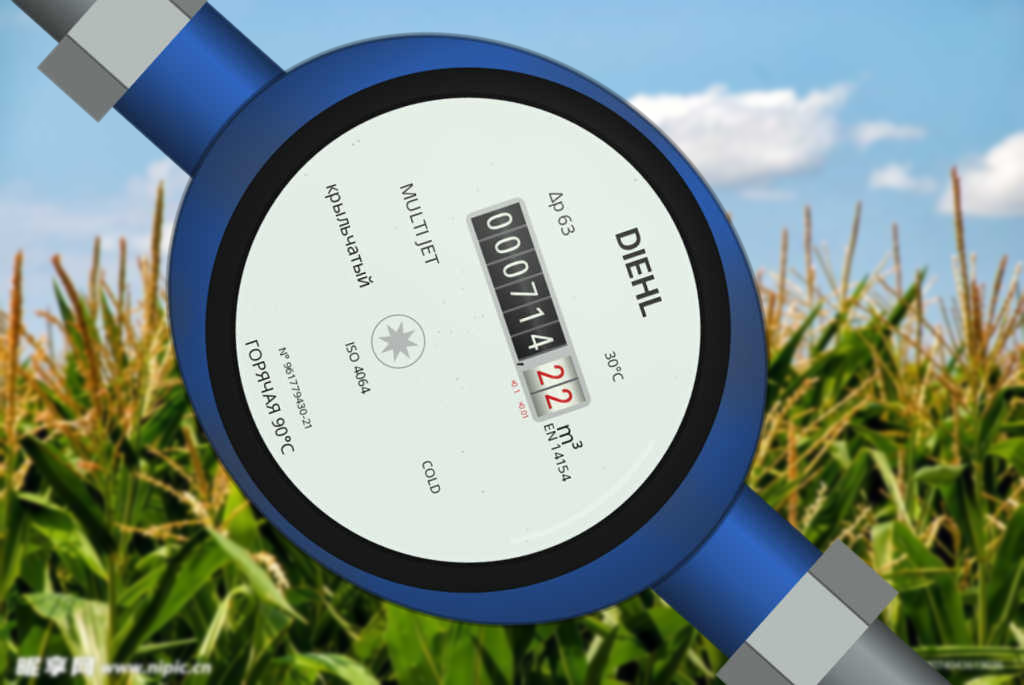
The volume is 714.22m³
